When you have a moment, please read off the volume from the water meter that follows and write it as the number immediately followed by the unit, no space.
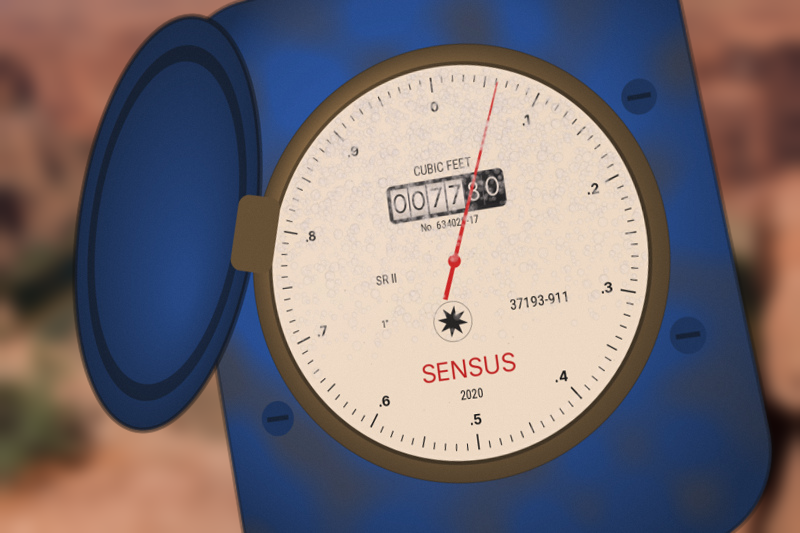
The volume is 7780.06ft³
